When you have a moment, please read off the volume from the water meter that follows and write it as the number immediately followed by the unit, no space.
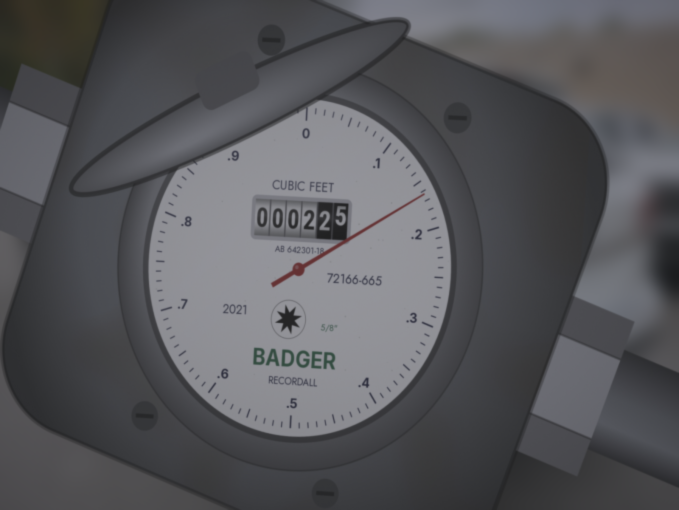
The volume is 225.16ft³
